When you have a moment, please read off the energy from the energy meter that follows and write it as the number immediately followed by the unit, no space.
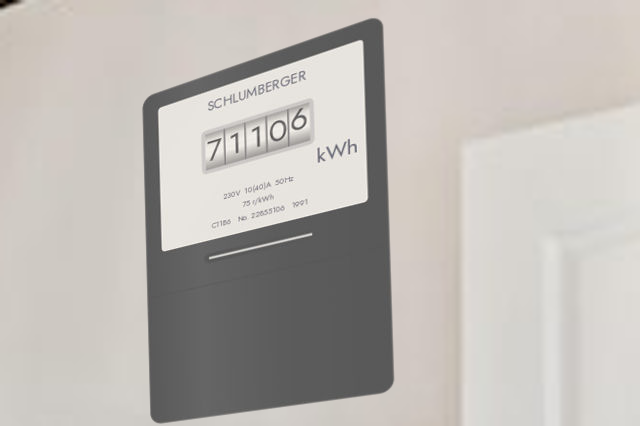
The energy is 71106kWh
